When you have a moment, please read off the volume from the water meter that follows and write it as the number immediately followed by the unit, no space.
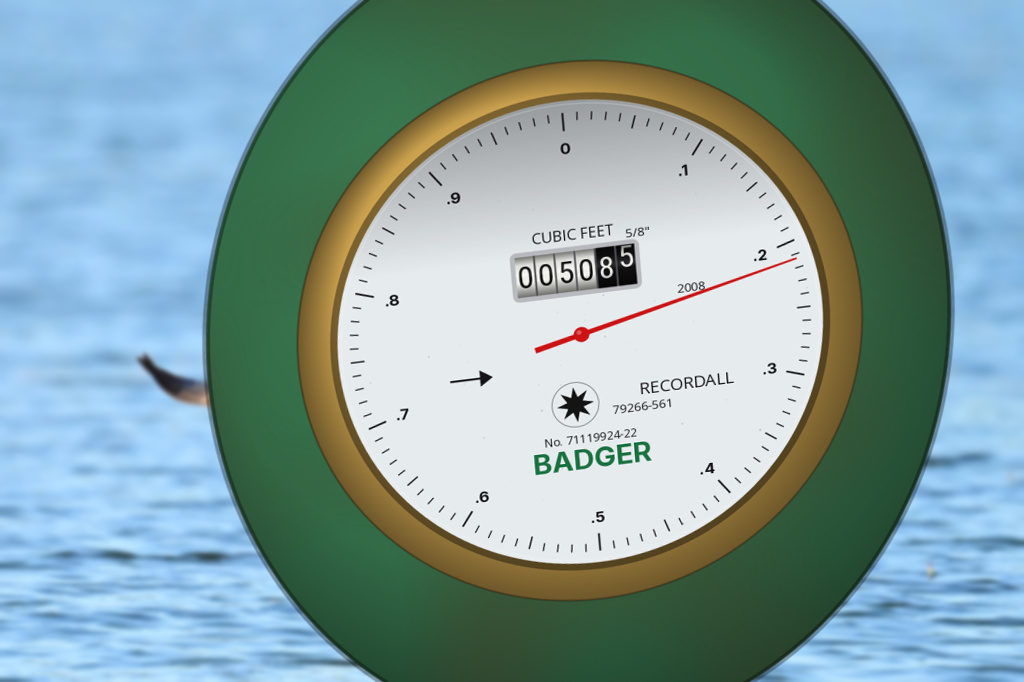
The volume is 5085.21ft³
